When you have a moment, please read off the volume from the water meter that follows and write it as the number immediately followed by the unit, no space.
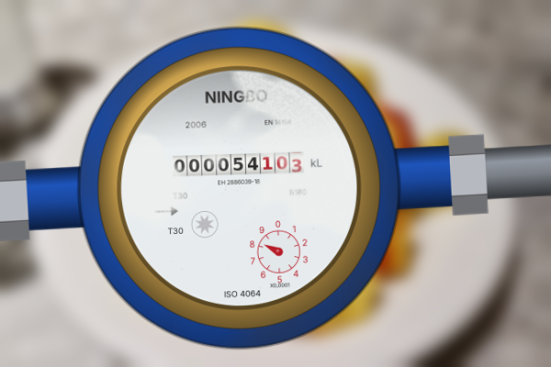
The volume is 54.1028kL
